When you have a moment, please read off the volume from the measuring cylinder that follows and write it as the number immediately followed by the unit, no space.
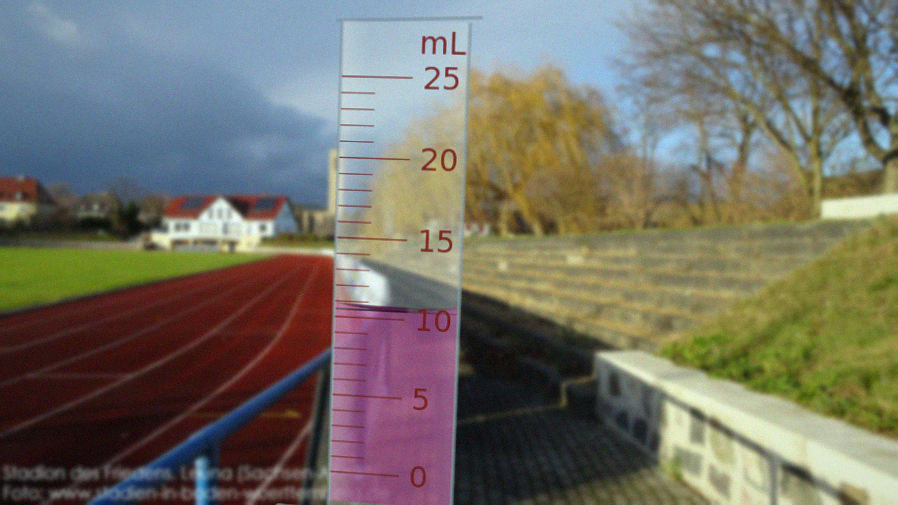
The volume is 10.5mL
